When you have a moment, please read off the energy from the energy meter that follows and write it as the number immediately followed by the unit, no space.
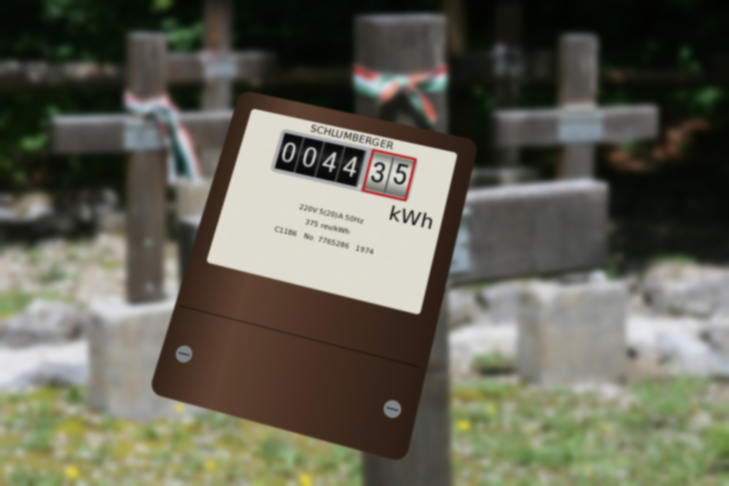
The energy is 44.35kWh
